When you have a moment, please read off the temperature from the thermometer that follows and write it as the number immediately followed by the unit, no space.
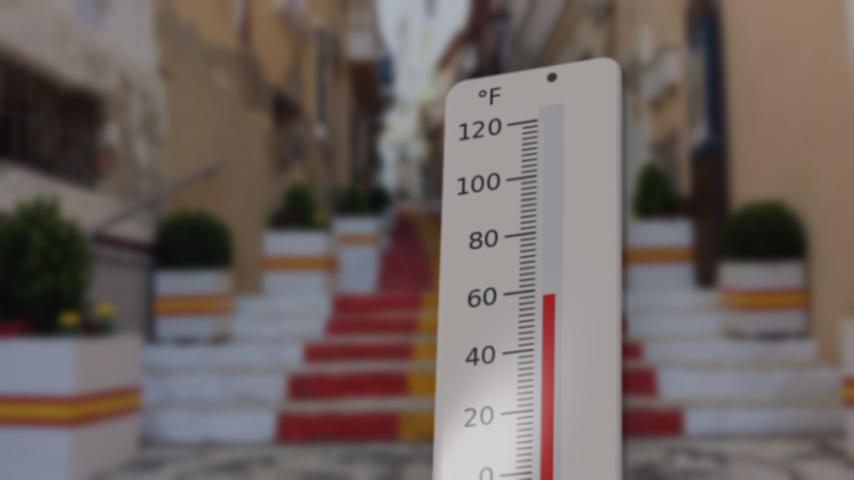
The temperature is 58°F
